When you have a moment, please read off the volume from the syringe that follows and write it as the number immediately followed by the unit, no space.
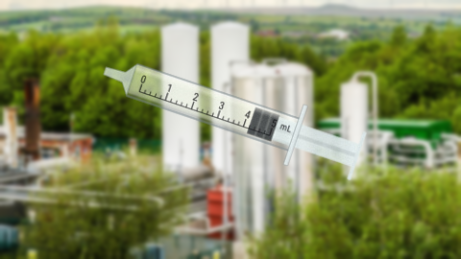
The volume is 4.2mL
